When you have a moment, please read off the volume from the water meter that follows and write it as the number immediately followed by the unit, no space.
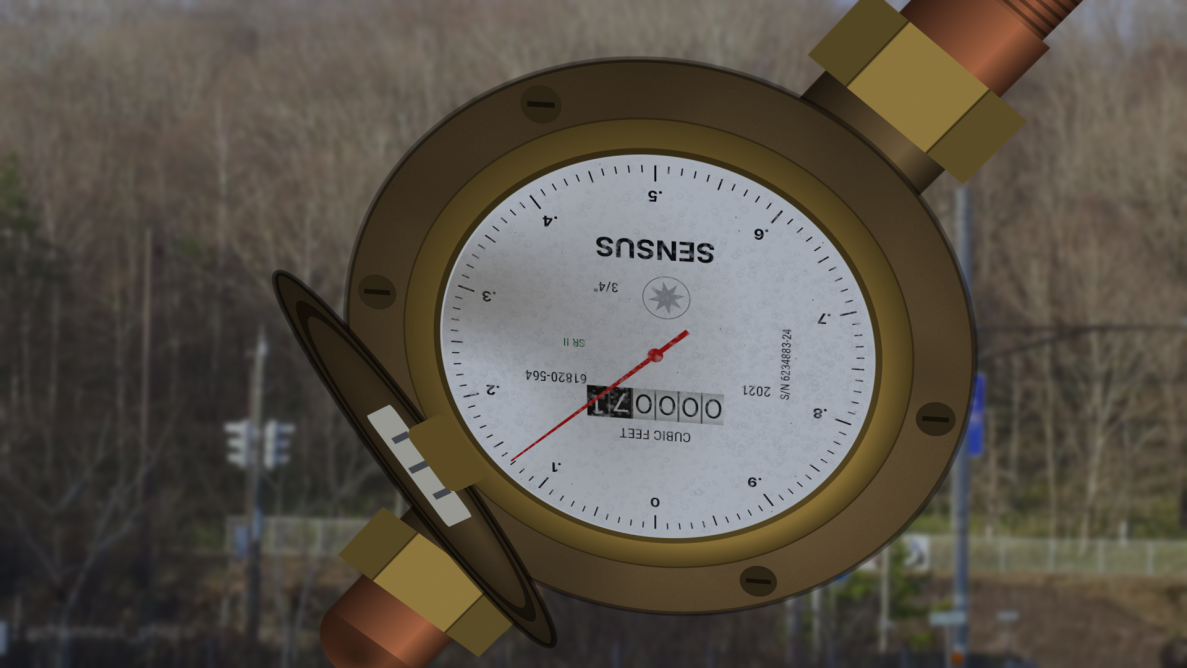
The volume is 71.13ft³
